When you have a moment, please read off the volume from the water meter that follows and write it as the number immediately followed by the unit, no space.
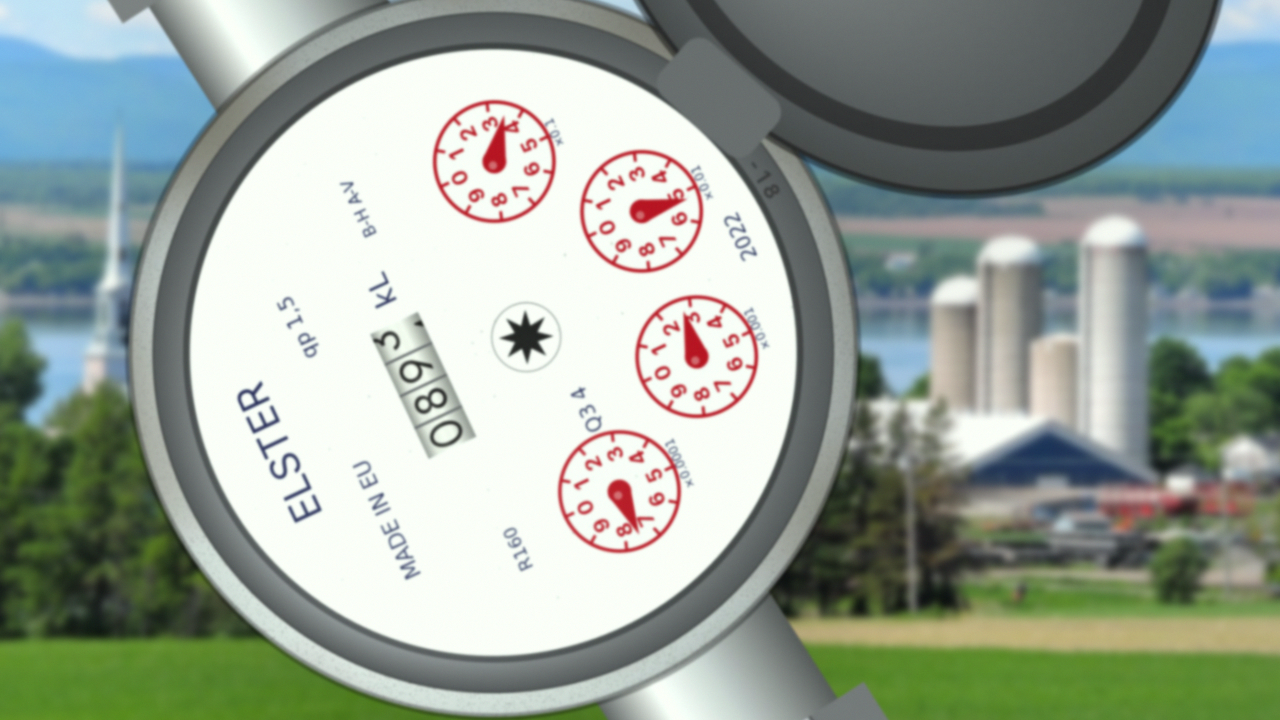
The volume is 893.3527kL
